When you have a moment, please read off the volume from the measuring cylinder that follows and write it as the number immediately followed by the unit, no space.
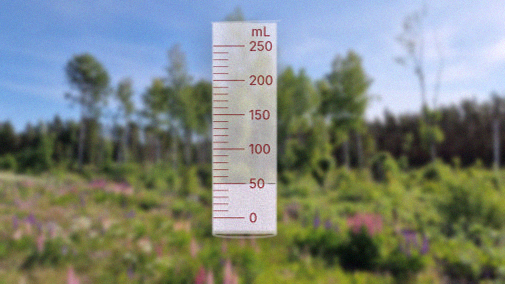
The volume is 50mL
